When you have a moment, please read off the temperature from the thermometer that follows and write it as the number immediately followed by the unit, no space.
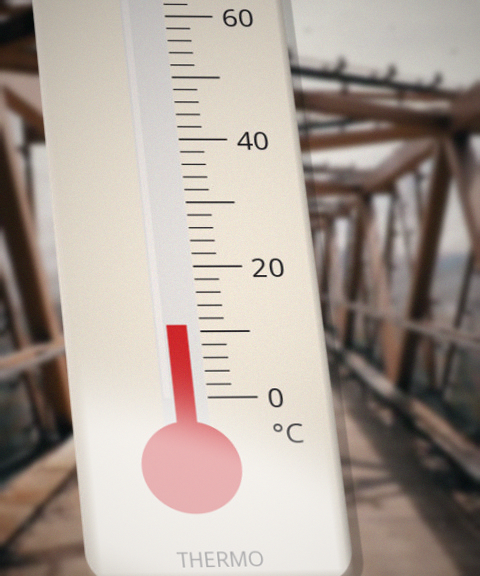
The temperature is 11°C
